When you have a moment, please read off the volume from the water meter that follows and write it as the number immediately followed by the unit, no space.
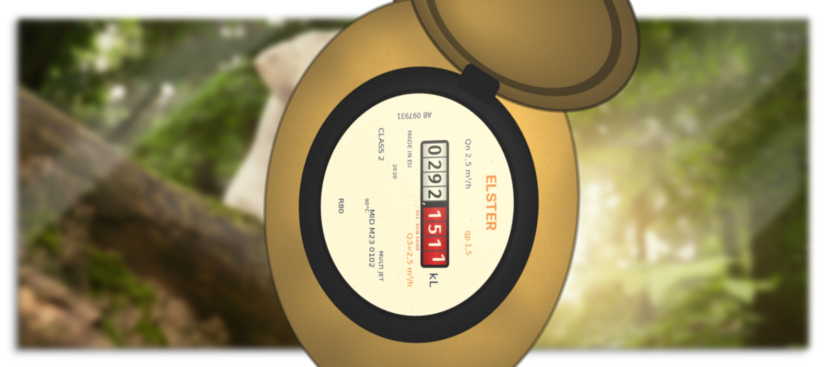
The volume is 292.1511kL
